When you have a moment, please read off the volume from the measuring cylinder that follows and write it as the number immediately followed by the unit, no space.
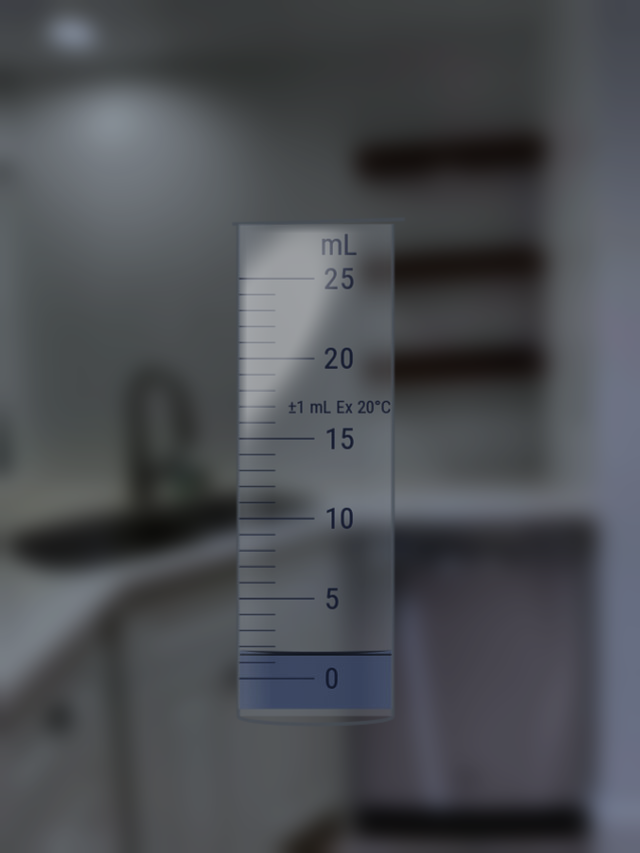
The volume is 1.5mL
